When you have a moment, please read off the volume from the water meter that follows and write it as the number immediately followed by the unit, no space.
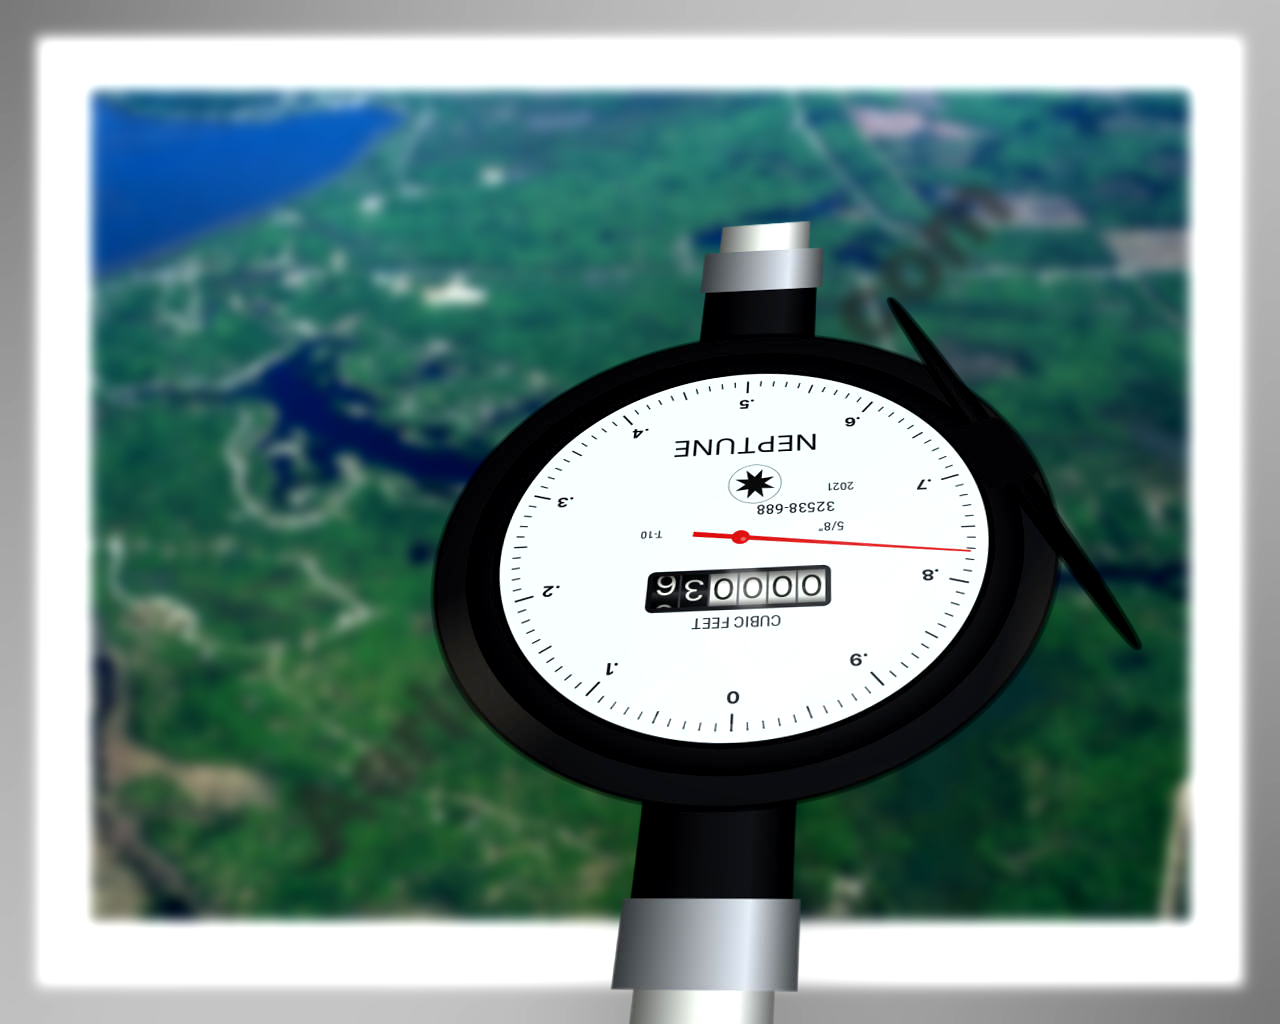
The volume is 35.77ft³
